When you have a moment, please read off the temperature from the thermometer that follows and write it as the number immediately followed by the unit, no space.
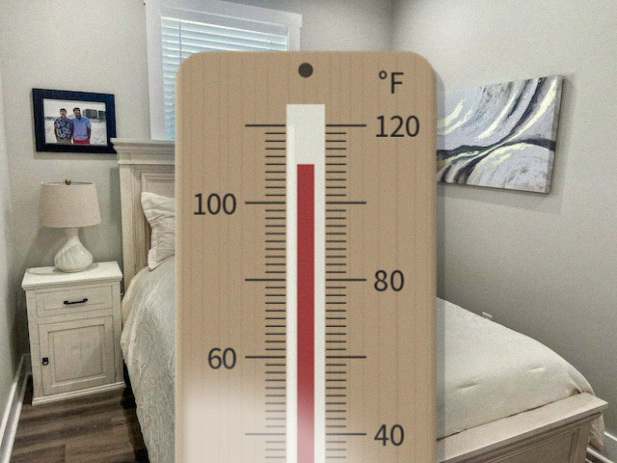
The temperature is 110°F
